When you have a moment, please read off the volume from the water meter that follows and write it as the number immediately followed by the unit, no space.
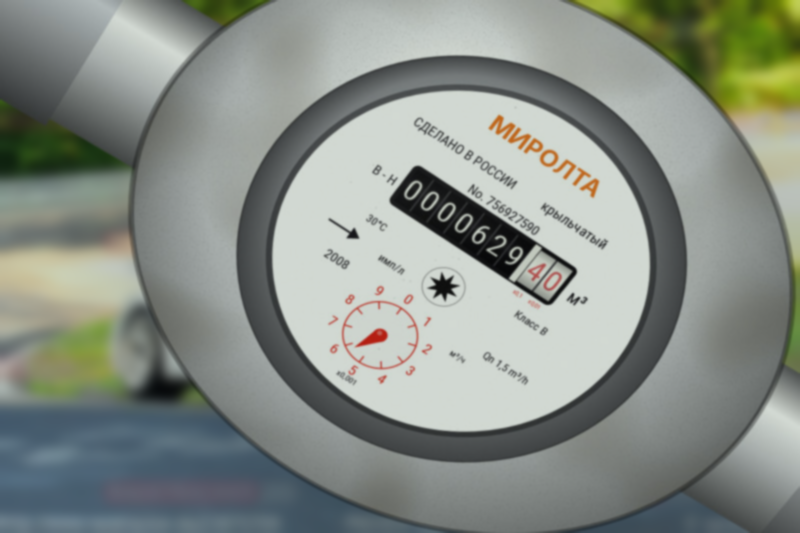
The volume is 629.405m³
